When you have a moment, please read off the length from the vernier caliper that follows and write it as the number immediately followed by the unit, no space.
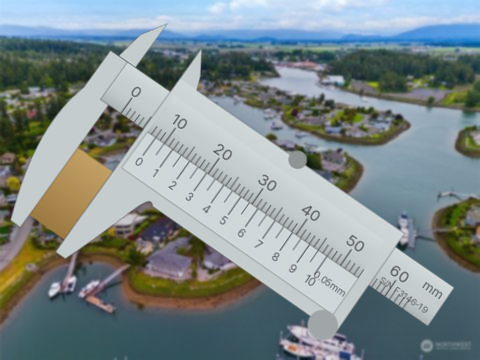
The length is 8.0mm
